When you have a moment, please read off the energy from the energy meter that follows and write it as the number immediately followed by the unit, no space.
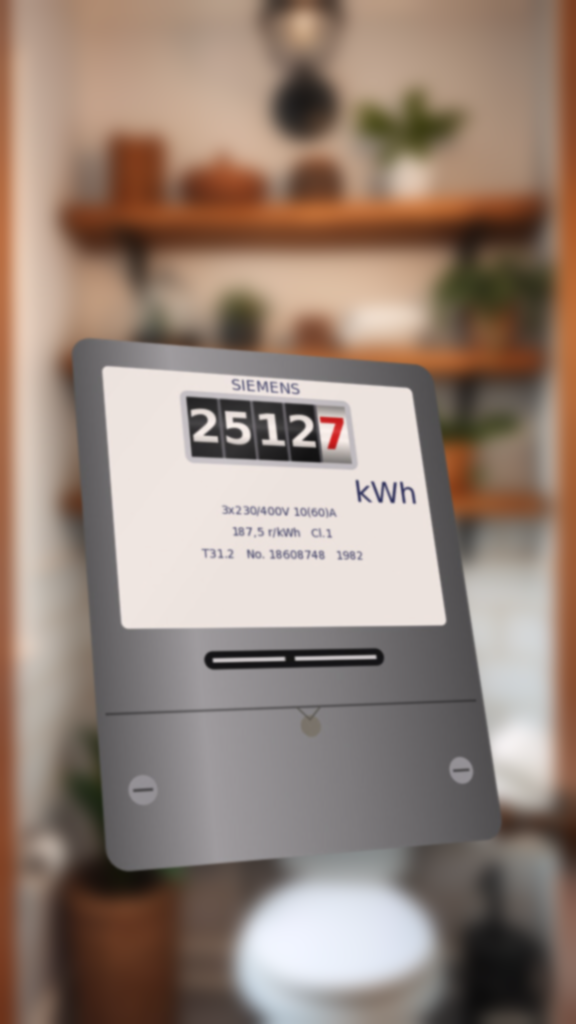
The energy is 2512.7kWh
